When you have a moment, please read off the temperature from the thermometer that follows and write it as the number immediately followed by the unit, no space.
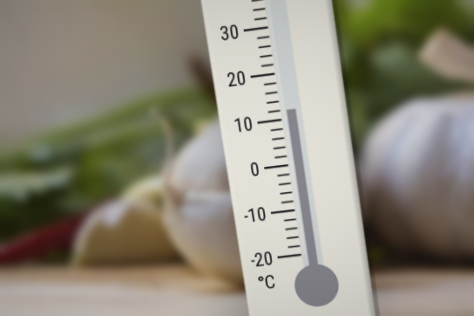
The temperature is 12°C
